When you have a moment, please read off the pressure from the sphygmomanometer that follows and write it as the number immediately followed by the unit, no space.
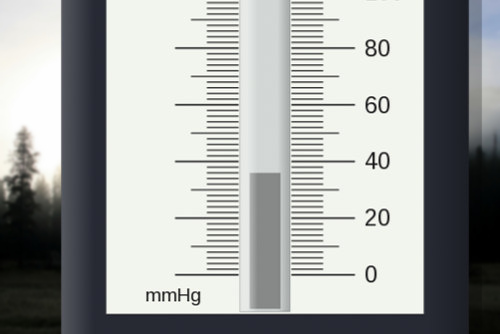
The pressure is 36mmHg
